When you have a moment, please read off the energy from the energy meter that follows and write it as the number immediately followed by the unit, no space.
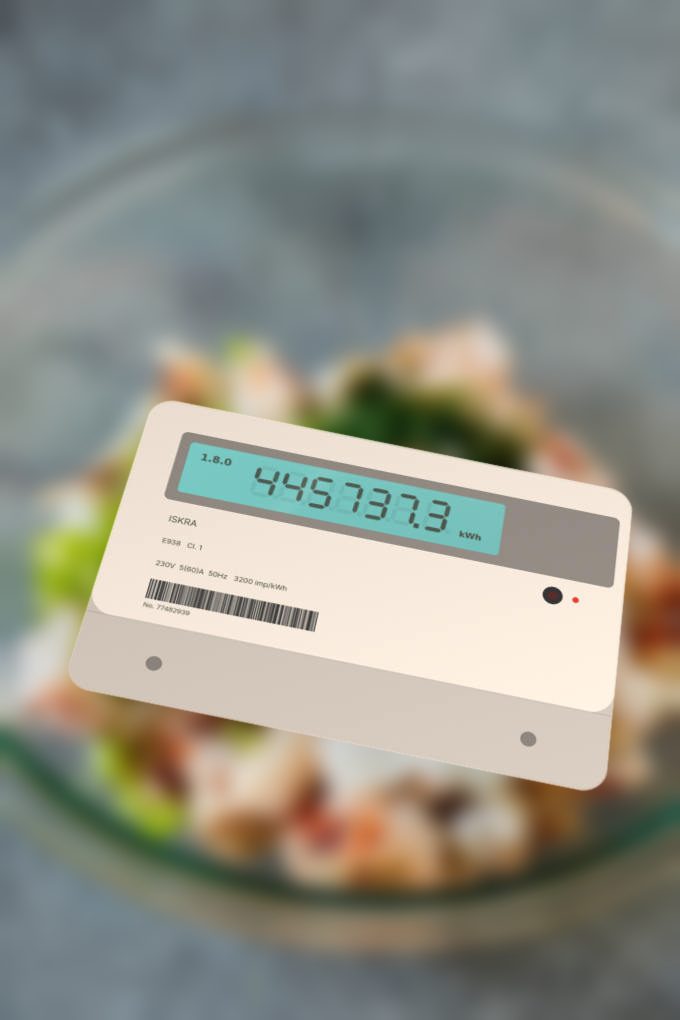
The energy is 445737.3kWh
